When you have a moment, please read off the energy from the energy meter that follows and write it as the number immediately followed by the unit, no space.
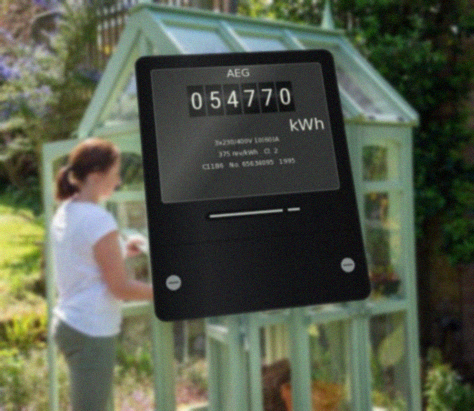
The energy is 54770kWh
